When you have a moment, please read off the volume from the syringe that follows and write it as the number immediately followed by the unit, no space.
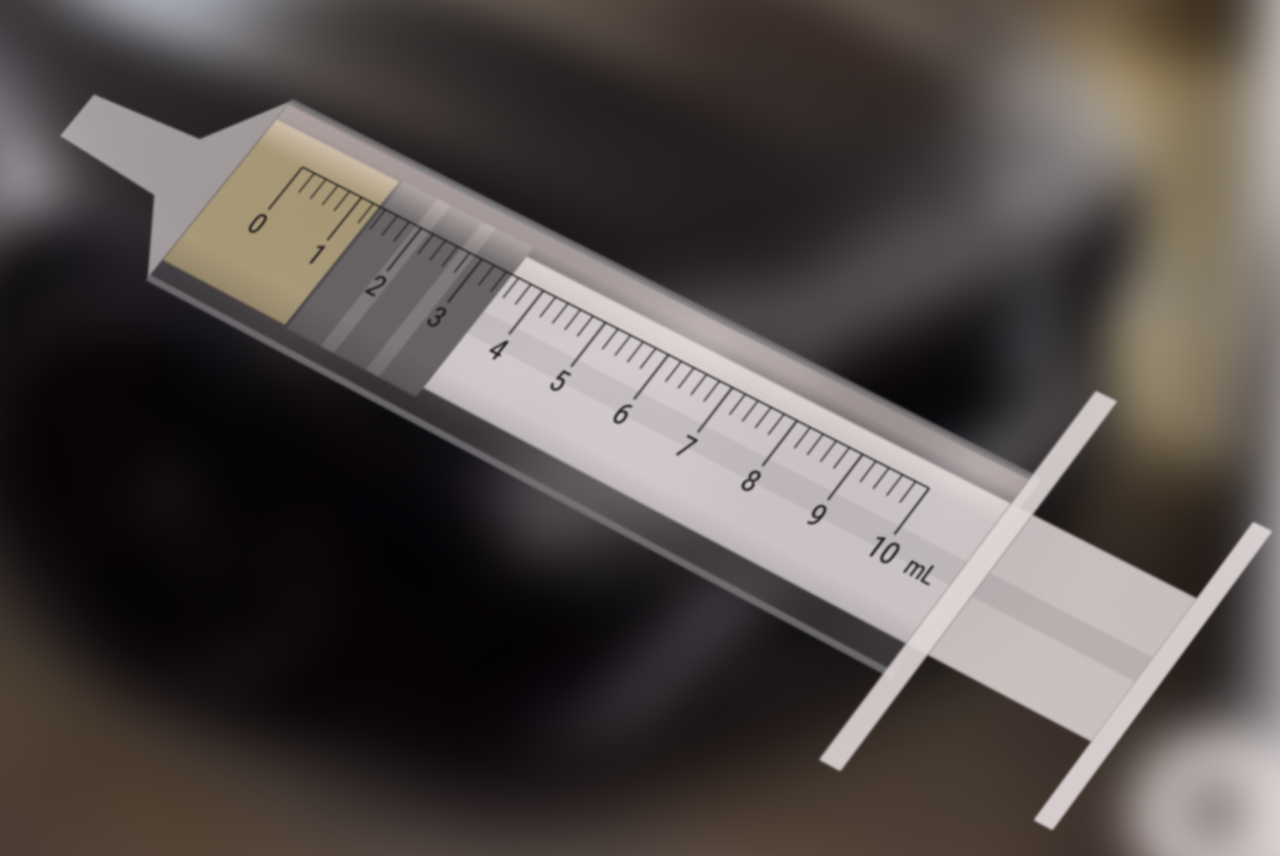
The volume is 1.3mL
